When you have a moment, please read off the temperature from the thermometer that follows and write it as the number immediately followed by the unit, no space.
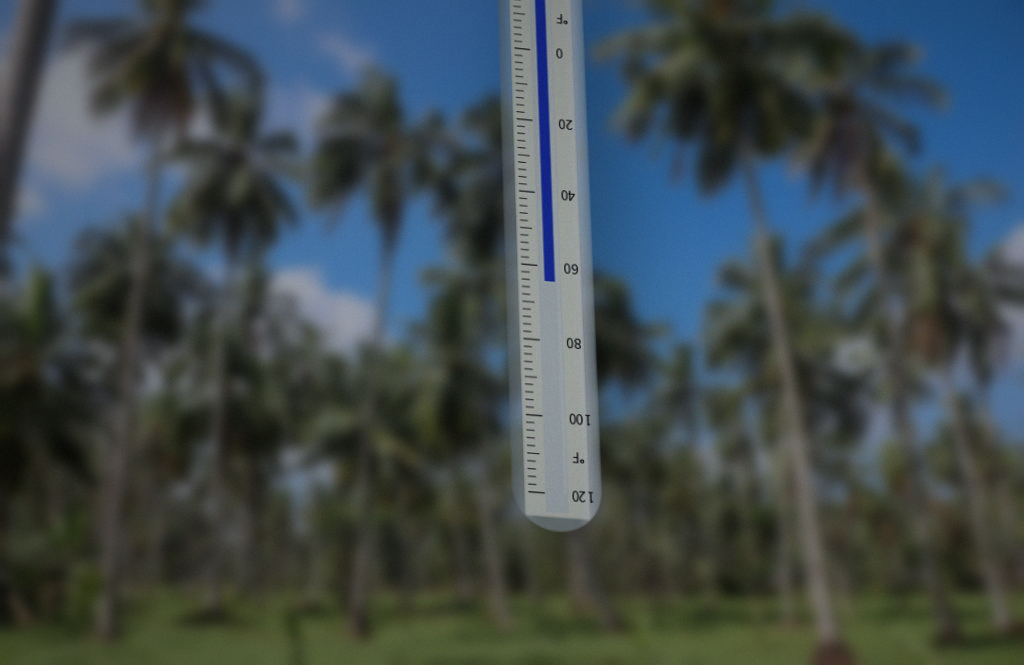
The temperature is 64°F
